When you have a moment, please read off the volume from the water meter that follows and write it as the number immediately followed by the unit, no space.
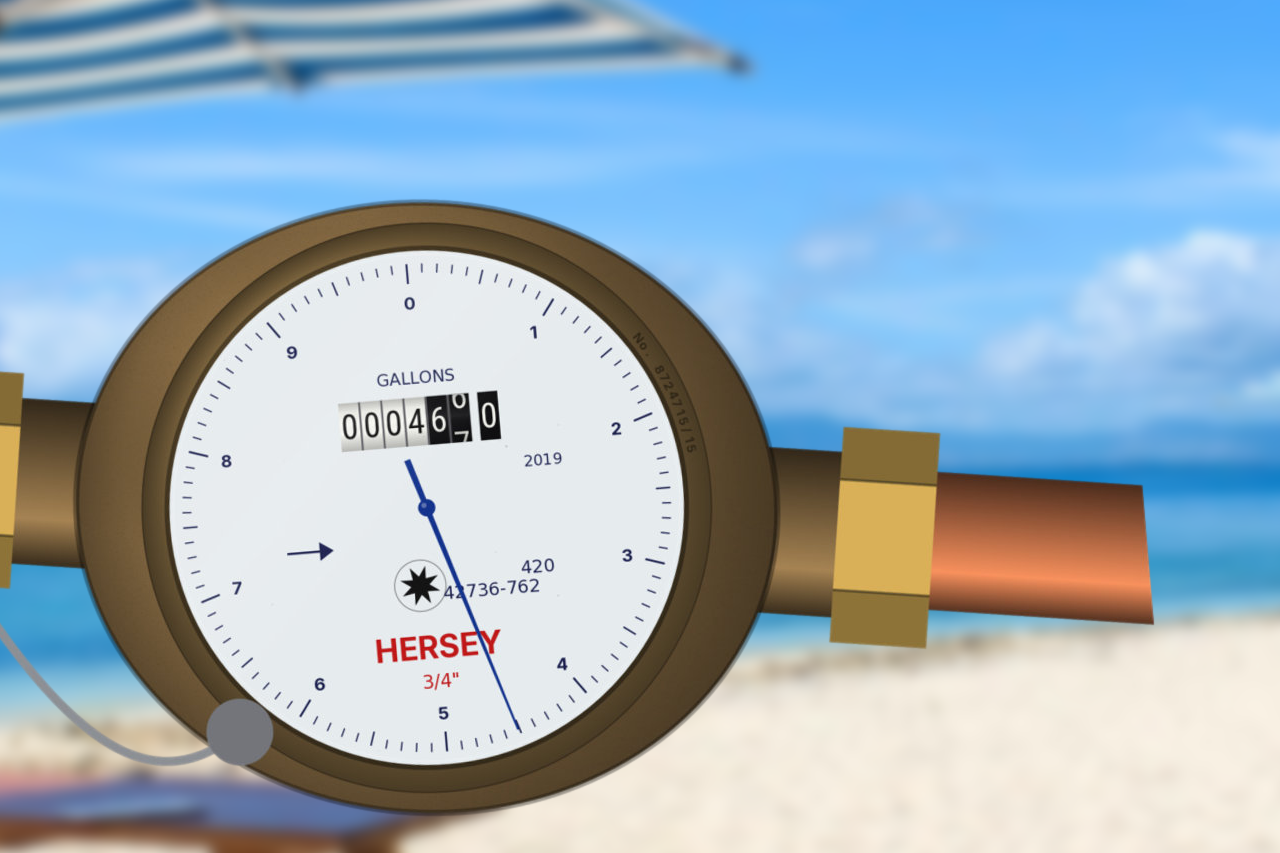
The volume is 4664.5gal
